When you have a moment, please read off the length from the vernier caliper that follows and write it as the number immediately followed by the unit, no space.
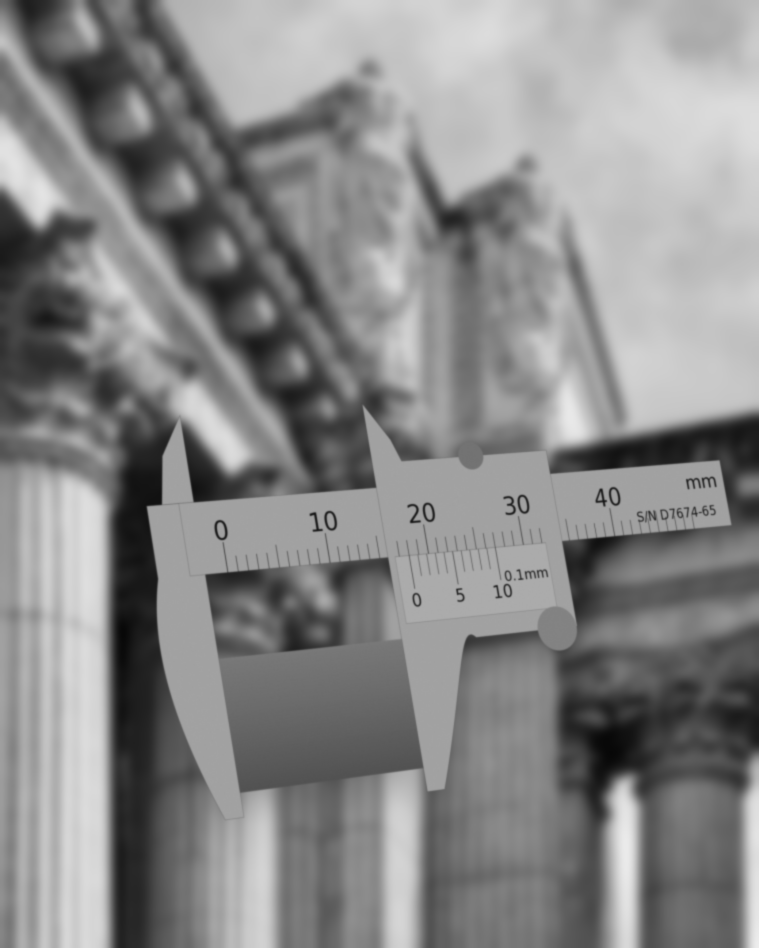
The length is 18.0mm
